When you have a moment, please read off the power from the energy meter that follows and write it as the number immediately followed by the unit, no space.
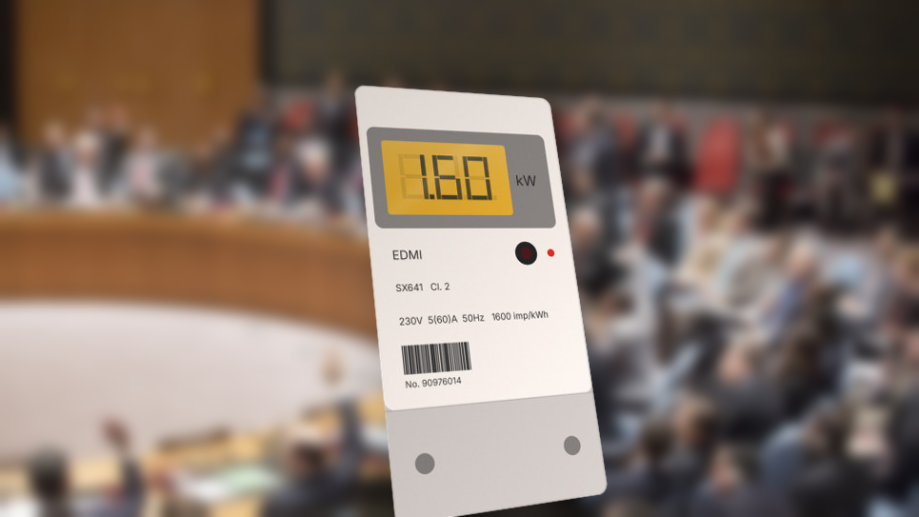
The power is 1.60kW
